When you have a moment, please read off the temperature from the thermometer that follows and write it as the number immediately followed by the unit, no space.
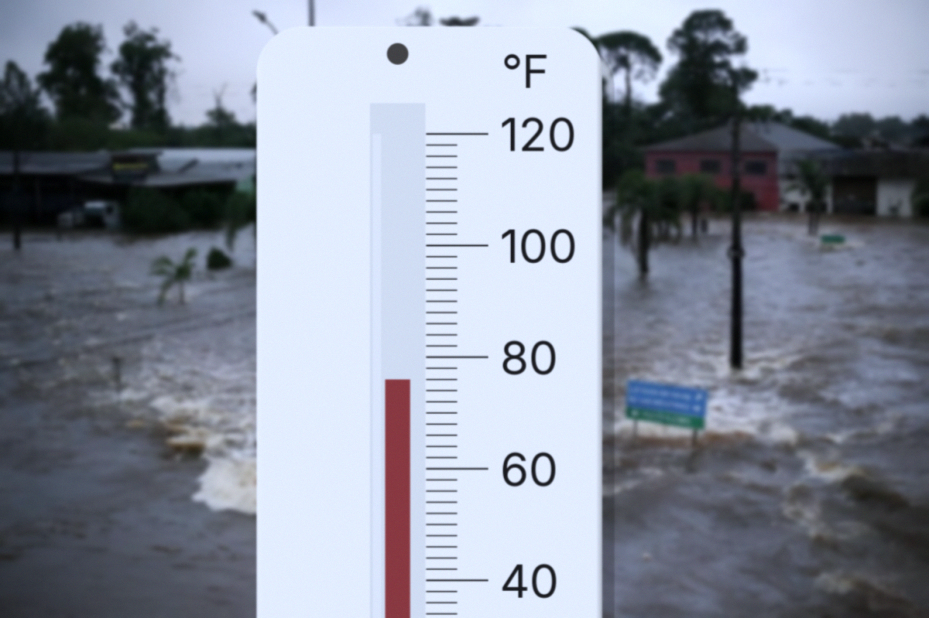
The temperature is 76°F
